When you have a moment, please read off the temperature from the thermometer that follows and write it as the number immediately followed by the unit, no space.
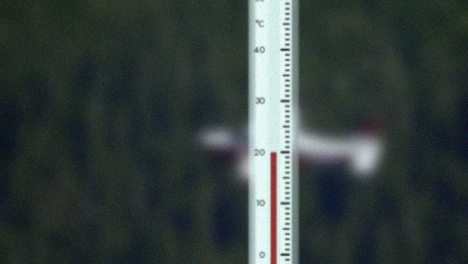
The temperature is 20°C
